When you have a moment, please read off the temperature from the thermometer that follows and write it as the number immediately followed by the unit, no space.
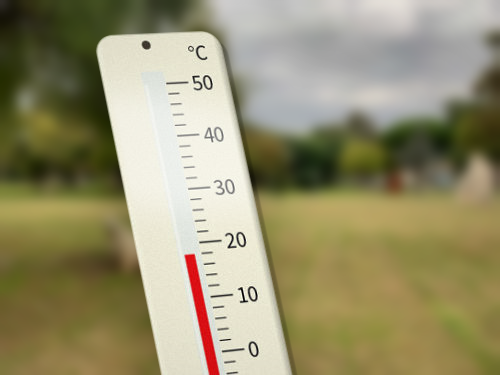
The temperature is 18°C
